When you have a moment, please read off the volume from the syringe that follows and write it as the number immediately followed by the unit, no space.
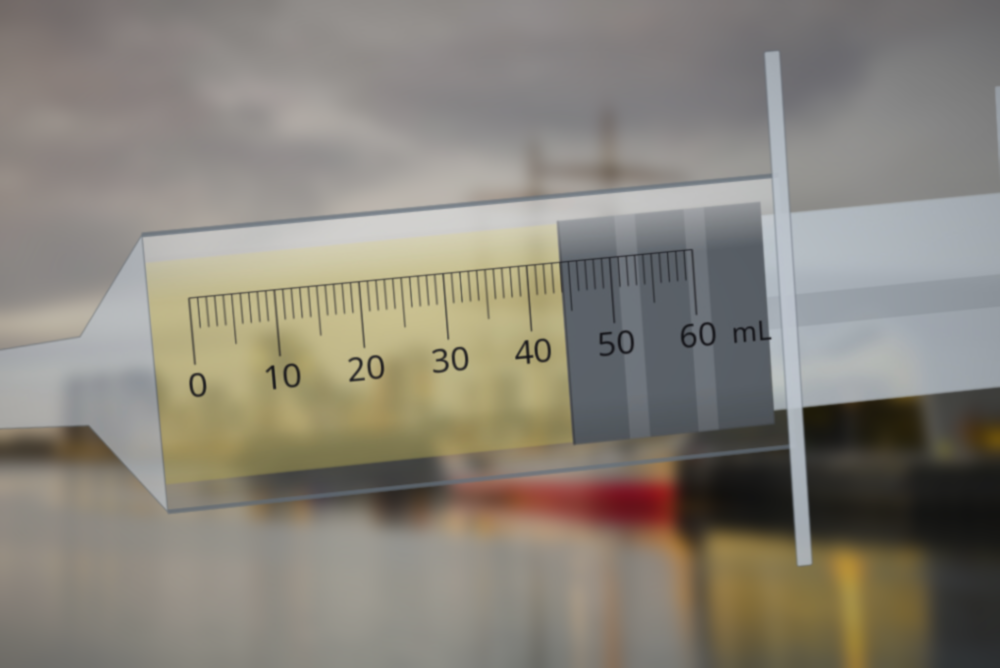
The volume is 44mL
